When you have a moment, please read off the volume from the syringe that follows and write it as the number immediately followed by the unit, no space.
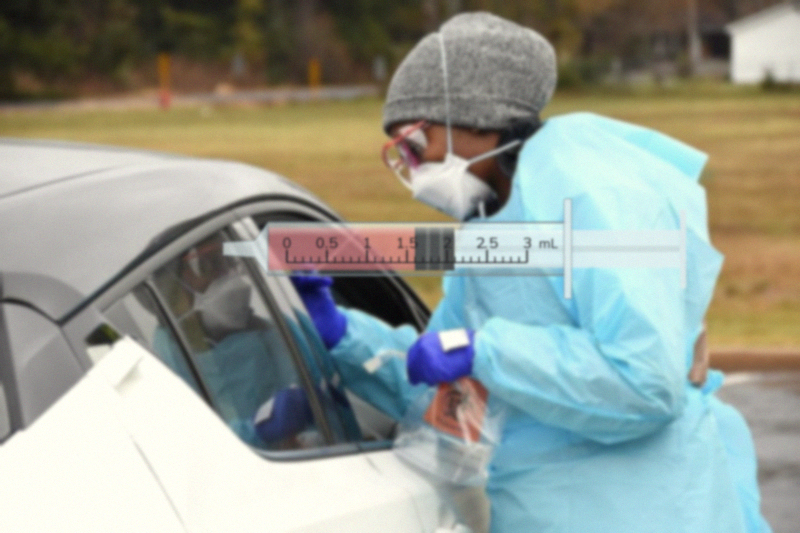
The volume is 1.6mL
